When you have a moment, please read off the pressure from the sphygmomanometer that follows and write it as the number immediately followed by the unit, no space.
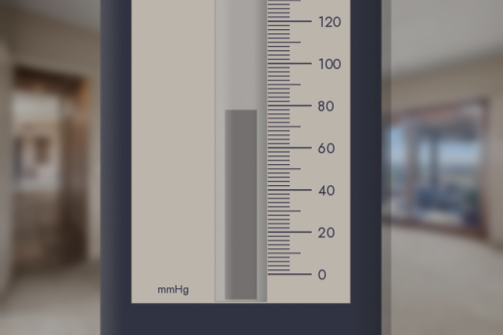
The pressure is 78mmHg
